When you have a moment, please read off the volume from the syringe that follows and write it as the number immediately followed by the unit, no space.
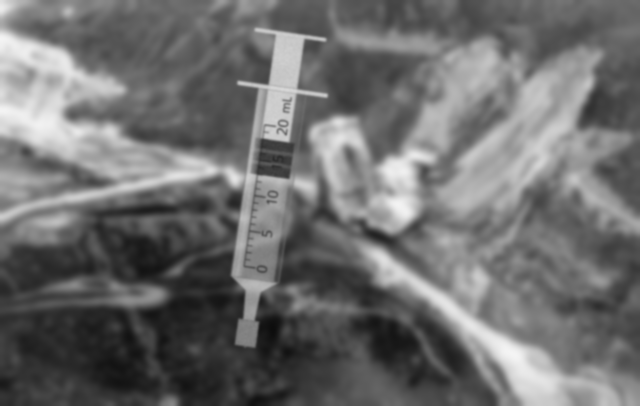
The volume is 13mL
